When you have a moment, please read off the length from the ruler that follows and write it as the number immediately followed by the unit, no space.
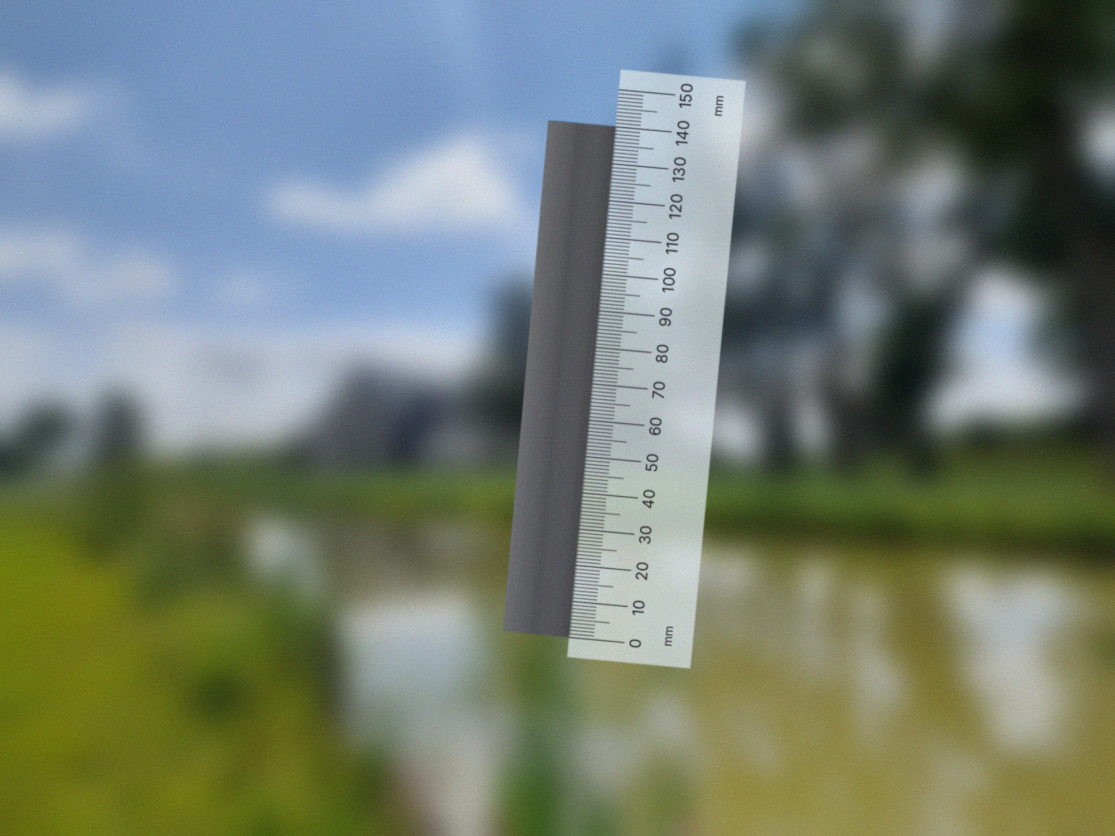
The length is 140mm
